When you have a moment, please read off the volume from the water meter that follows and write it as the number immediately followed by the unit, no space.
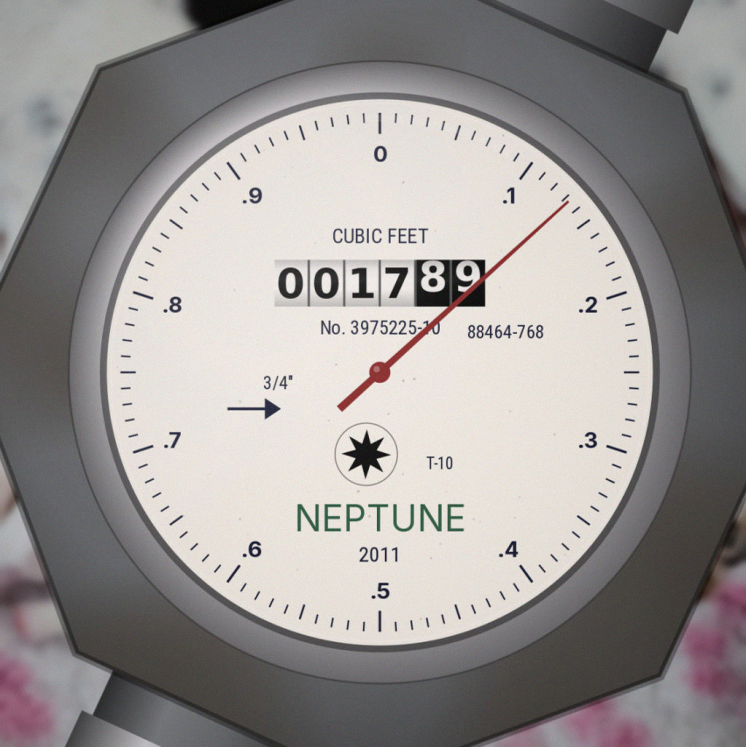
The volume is 1789.13ft³
